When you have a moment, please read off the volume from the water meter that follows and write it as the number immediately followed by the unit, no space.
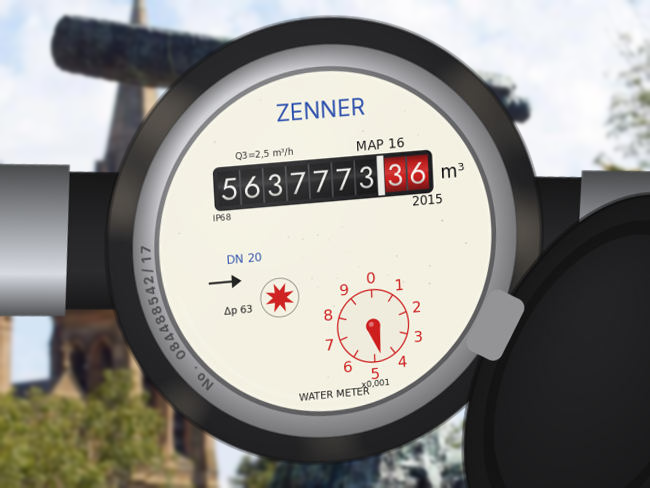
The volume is 5637773.364m³
